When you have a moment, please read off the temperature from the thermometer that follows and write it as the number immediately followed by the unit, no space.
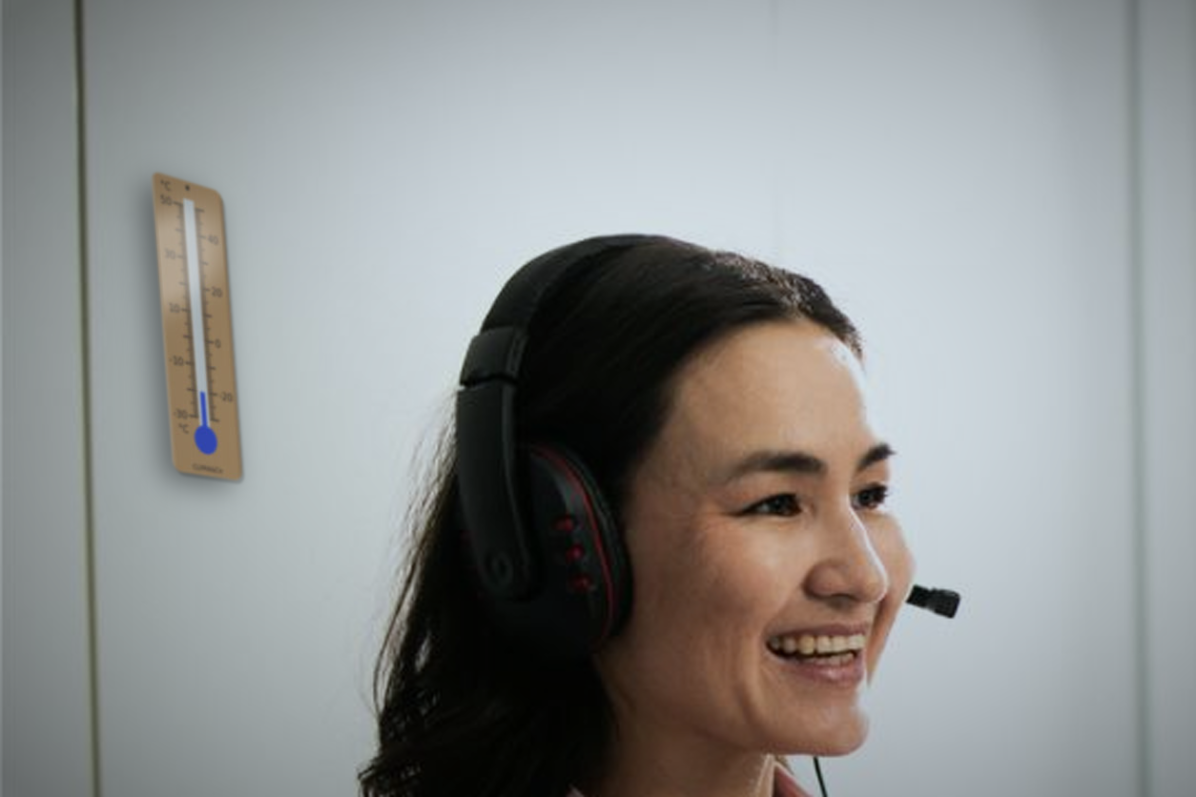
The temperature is -20°C
